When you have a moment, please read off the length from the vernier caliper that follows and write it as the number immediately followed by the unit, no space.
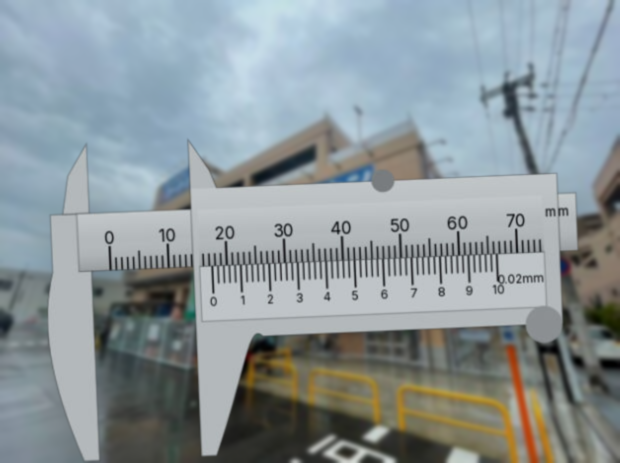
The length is 17.5mm
